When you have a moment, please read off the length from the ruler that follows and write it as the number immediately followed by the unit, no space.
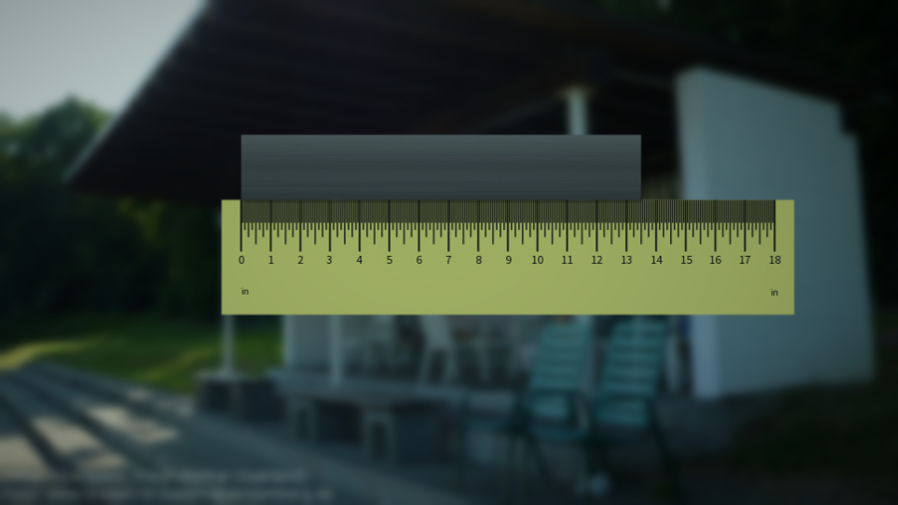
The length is 13.5in
